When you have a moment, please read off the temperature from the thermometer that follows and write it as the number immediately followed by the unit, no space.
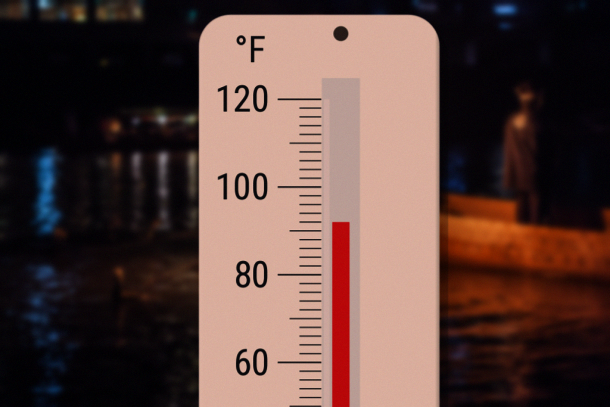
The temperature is 92°F
